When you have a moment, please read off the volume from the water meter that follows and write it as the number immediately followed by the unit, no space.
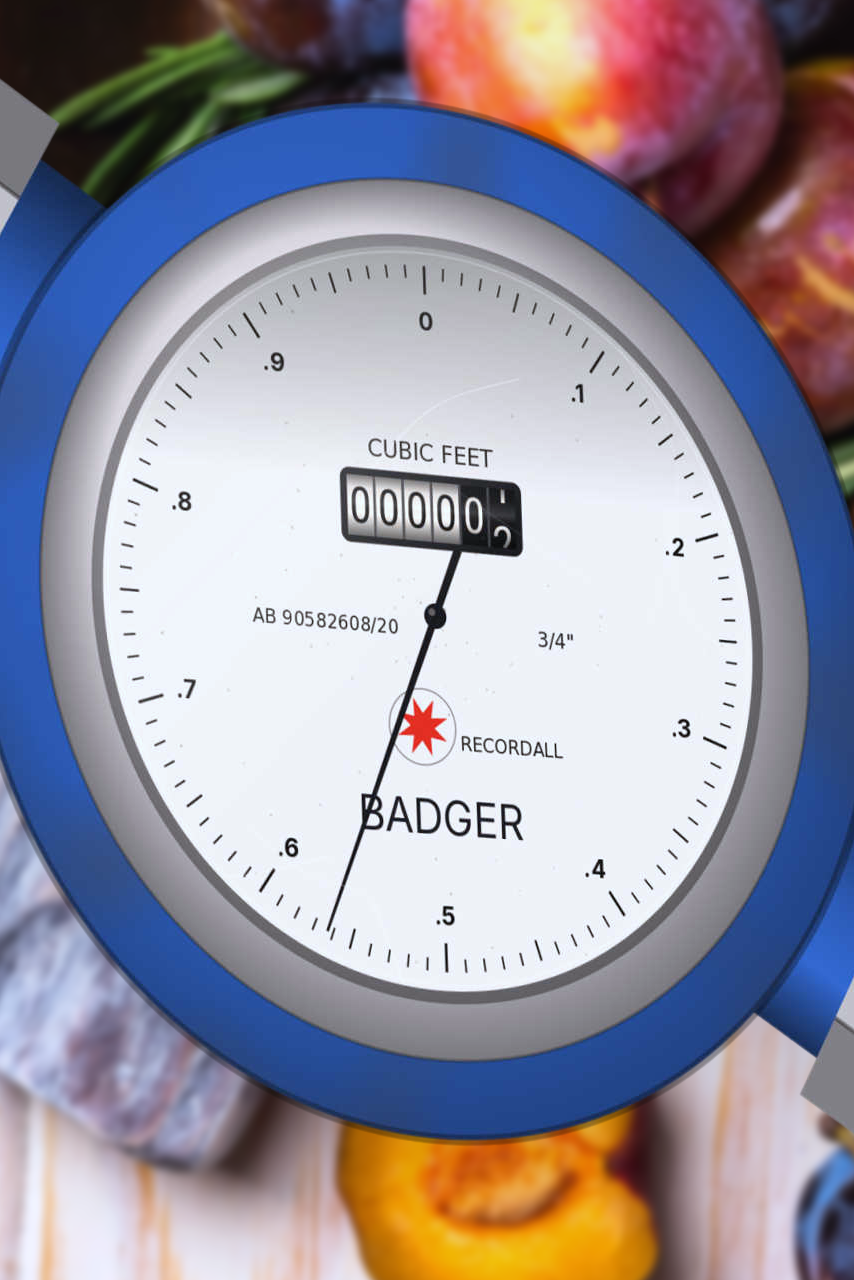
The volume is 1.56ft³
